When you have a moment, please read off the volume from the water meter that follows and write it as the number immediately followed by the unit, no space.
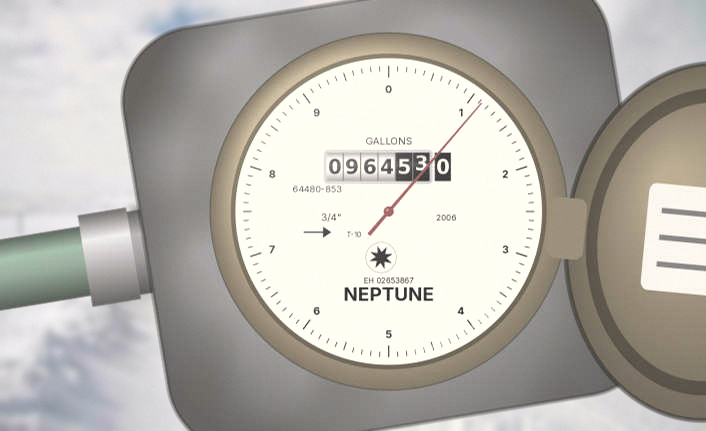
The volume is 964531.1gal
